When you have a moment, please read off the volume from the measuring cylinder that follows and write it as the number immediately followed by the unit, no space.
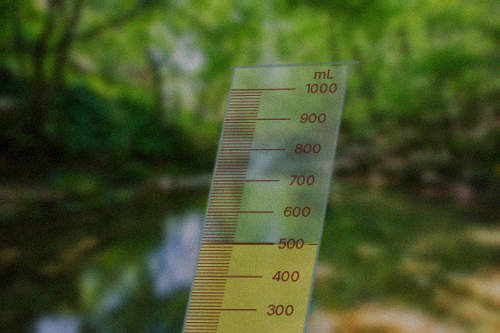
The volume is 500mL
